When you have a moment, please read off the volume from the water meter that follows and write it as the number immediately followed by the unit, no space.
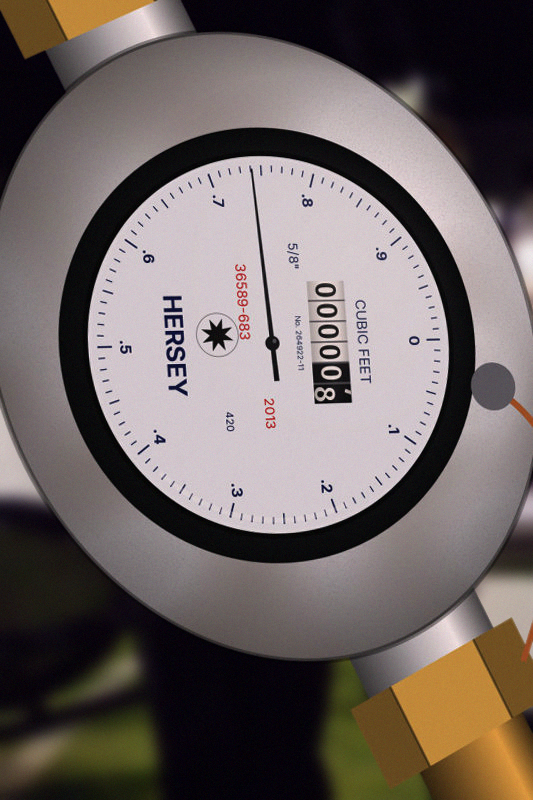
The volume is 7.74ft³
